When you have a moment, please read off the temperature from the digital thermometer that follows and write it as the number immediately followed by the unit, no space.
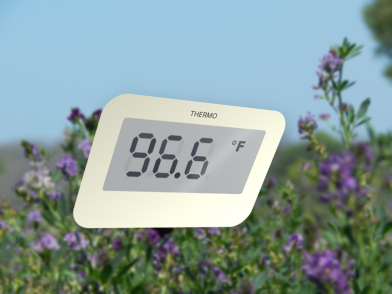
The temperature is 96.6°F
